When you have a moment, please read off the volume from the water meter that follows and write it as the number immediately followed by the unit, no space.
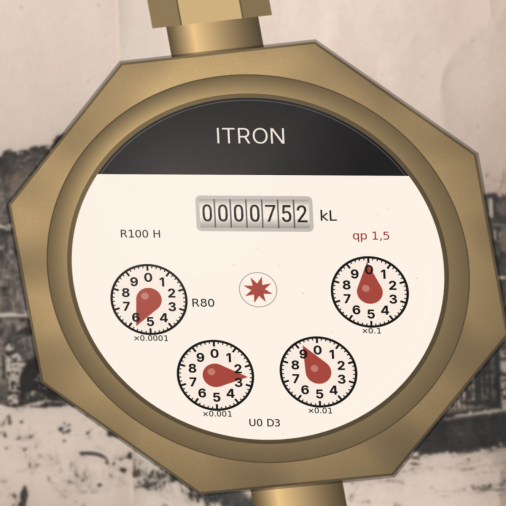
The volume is 751.9925kL
